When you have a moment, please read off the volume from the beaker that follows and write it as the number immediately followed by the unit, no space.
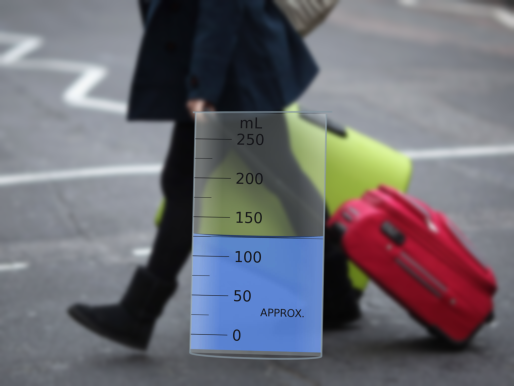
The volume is 125mL
